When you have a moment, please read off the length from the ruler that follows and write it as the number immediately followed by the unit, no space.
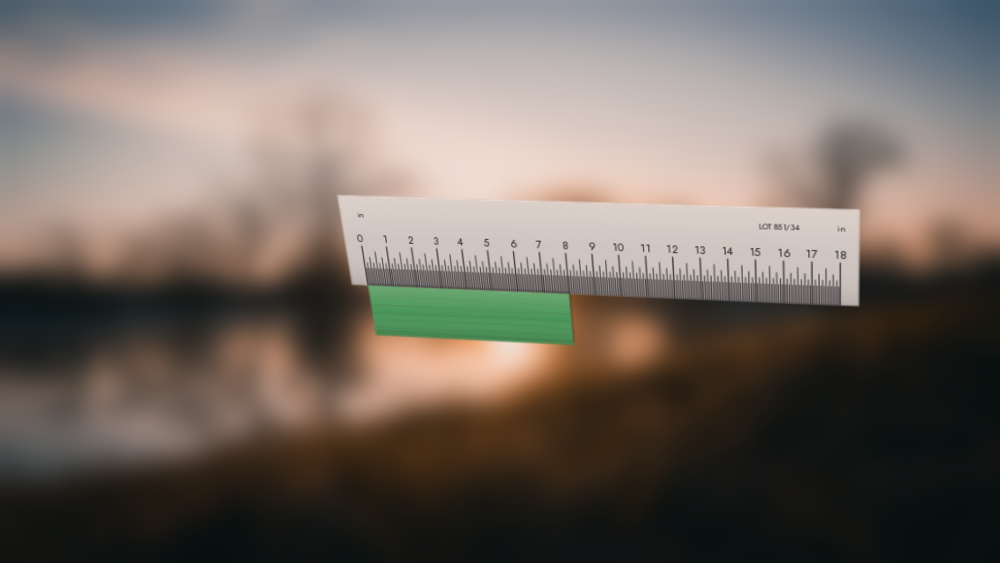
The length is 8in
